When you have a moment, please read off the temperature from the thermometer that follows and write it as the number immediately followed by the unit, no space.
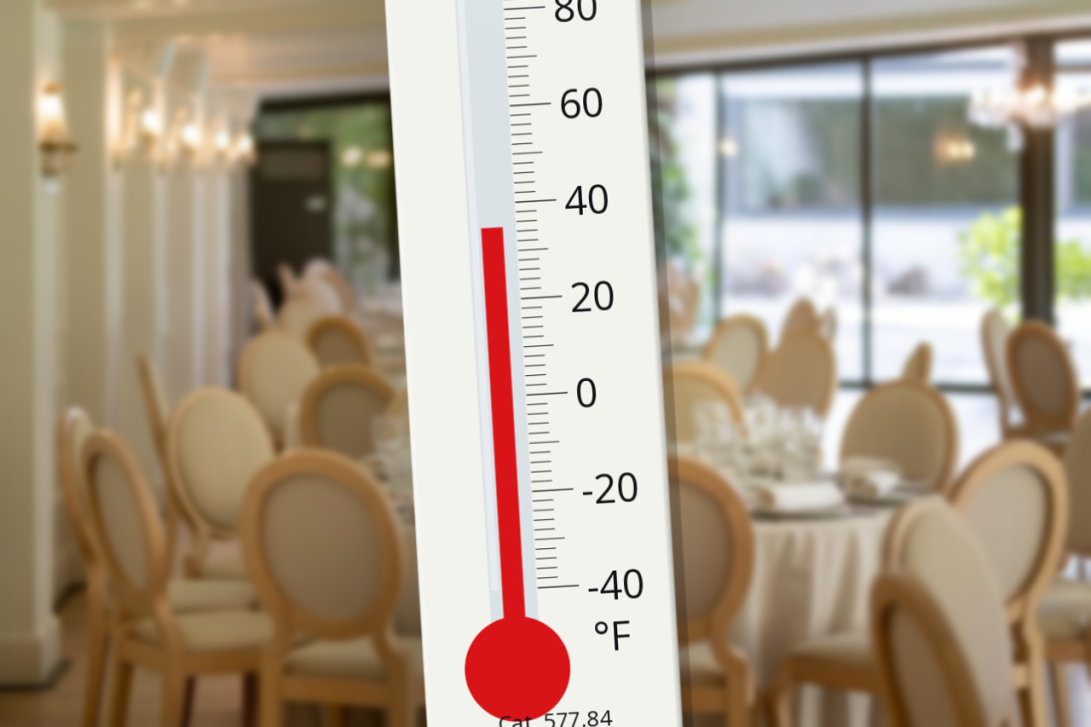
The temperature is 35°F
